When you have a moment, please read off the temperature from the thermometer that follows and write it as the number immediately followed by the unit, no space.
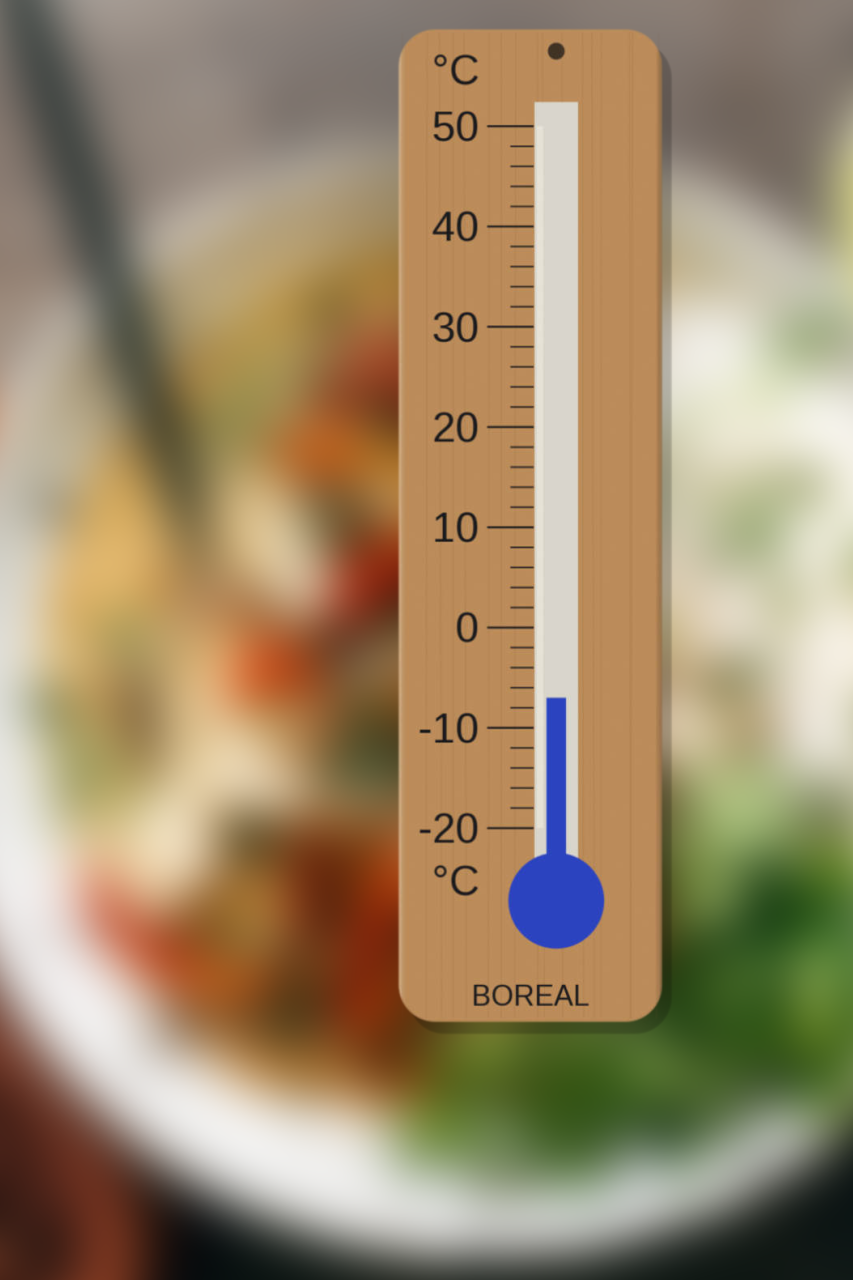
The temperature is -7°C
